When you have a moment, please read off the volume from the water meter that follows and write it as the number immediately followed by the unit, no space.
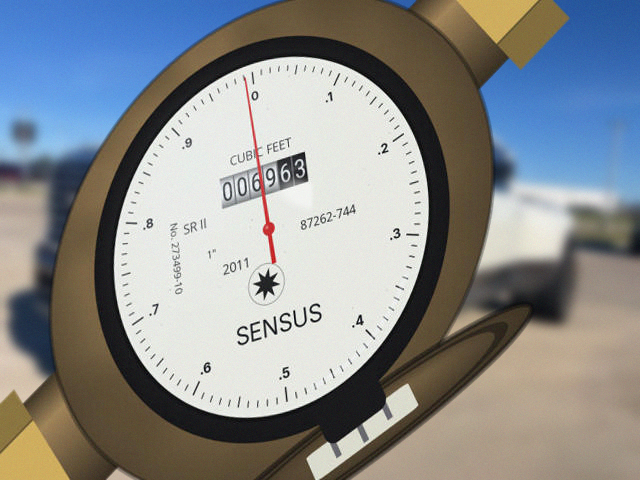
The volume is 6962.99ft³
